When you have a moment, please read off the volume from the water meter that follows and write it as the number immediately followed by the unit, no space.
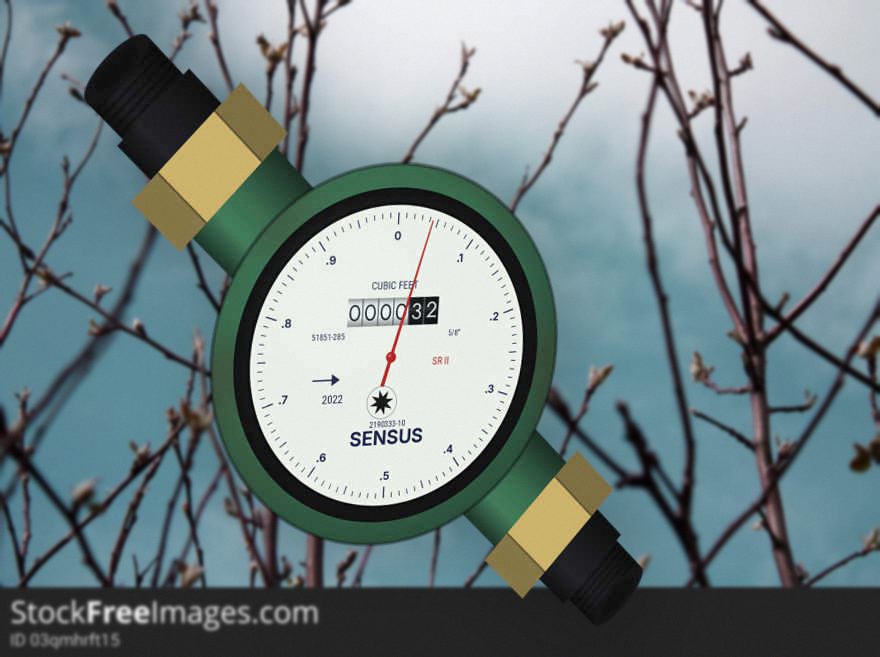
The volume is 32.04ft³
